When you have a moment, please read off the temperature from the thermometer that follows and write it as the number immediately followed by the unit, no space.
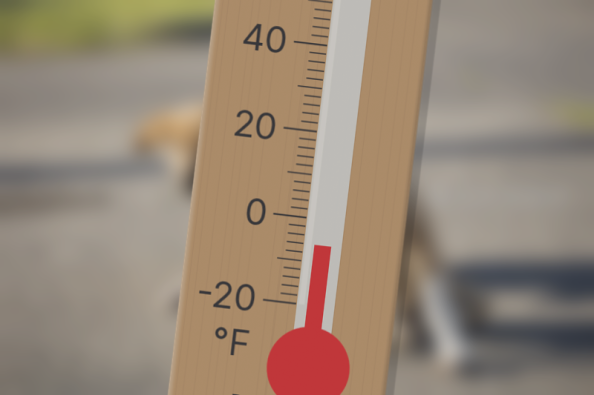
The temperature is -6°F
